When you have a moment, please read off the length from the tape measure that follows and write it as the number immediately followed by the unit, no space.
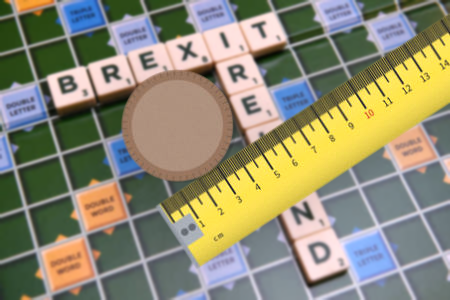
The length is 5cm
